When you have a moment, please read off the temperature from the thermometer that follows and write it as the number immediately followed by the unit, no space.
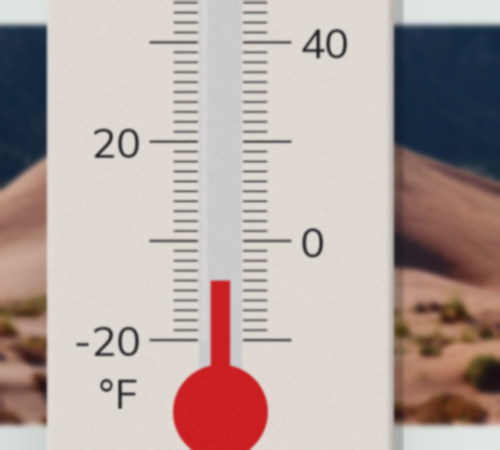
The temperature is -8°F
